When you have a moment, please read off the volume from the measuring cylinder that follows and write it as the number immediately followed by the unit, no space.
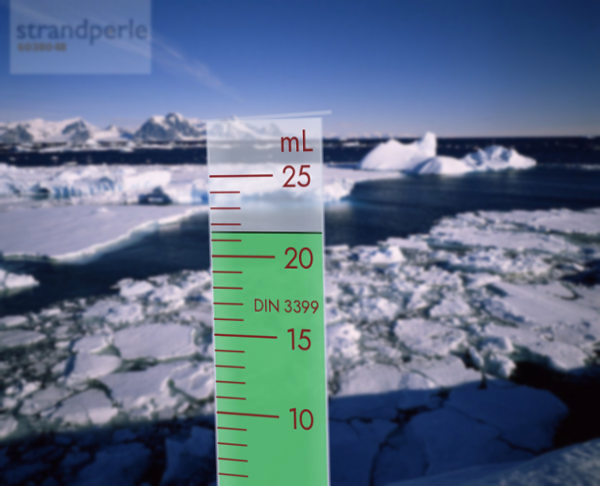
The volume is 21.5mL
